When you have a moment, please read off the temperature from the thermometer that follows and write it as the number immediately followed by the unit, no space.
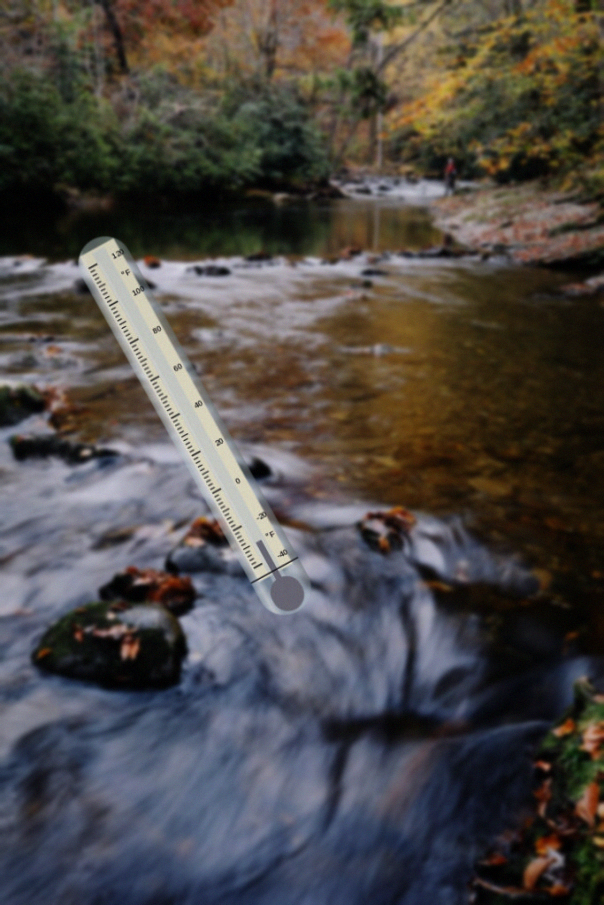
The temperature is -30°F
